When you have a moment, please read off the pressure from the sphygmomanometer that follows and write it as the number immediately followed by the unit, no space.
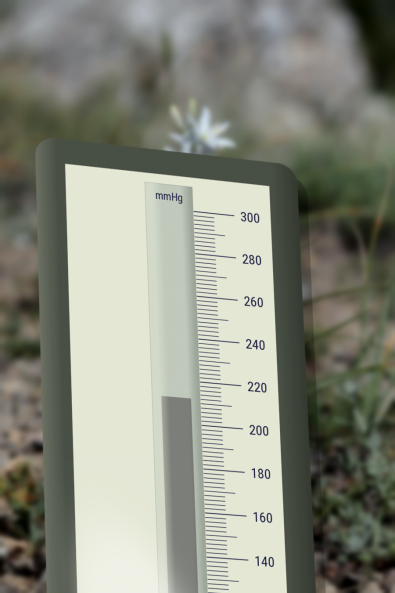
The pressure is 212mmHg
